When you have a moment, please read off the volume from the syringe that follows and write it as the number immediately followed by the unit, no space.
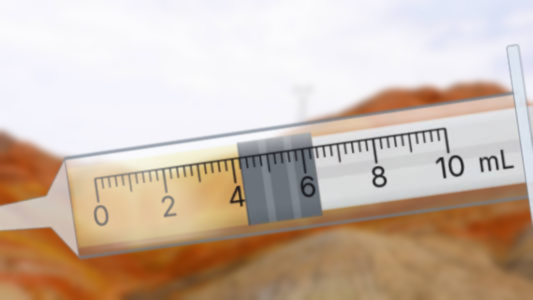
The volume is 4.2mL
